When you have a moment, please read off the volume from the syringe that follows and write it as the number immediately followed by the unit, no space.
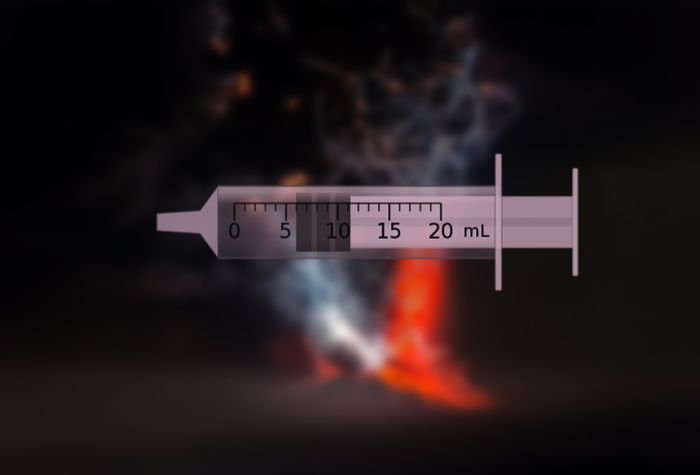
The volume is 6mL
